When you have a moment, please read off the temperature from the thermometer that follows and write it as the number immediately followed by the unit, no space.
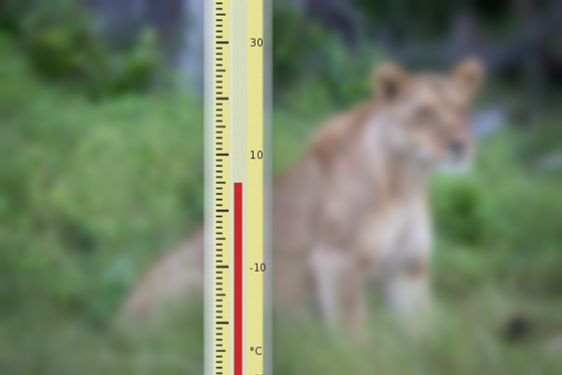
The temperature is 5°C
